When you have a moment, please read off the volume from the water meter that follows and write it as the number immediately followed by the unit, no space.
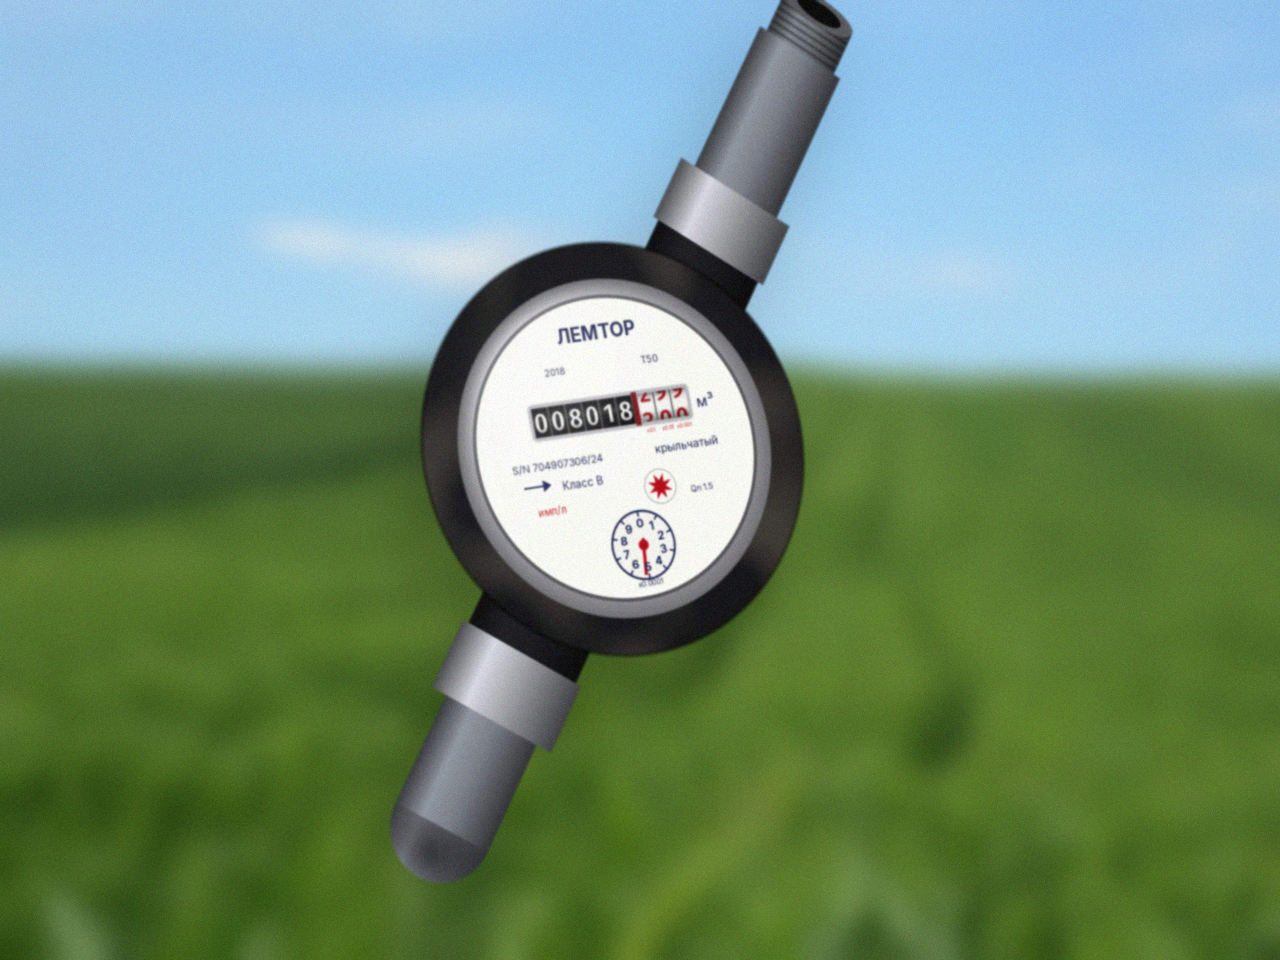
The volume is 8018.2995m³
